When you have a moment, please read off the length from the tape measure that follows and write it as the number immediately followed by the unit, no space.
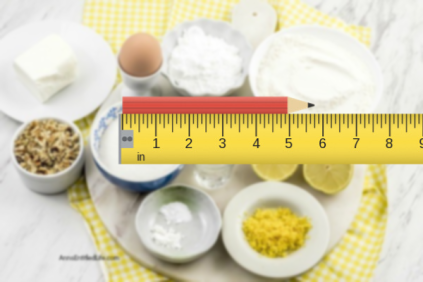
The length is 5.75in
